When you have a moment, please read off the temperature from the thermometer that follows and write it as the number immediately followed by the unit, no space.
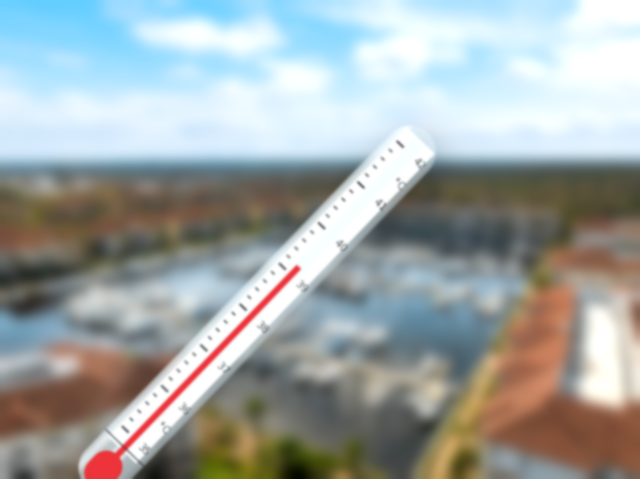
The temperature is 39.2°C
